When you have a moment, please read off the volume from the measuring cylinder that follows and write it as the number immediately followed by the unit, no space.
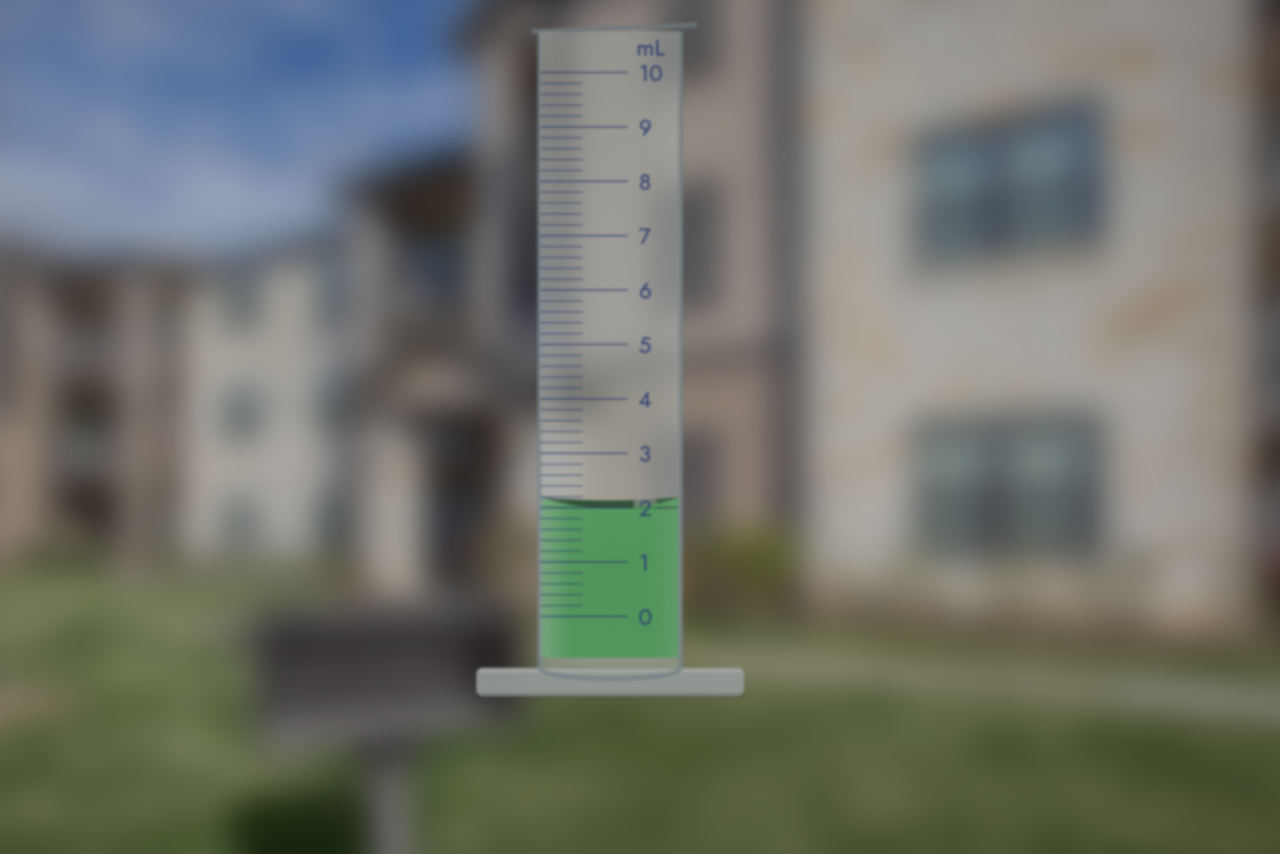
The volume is 2mL
